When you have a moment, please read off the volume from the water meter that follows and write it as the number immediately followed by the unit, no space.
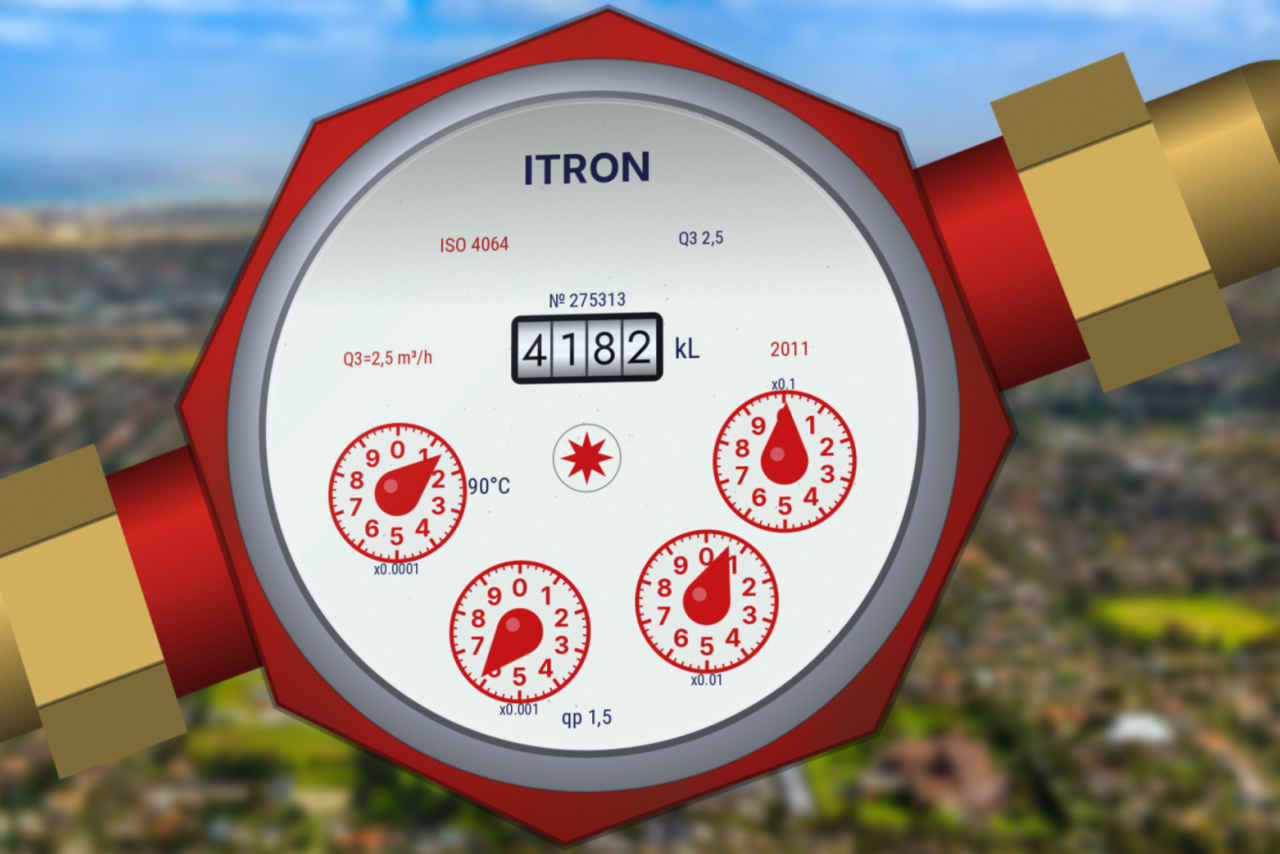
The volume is 4182.0061kL
